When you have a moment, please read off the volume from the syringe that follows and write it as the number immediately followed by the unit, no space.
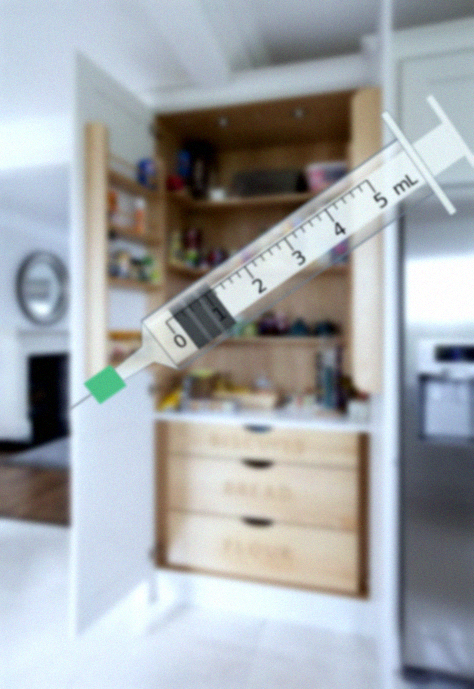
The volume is 0.2mL
